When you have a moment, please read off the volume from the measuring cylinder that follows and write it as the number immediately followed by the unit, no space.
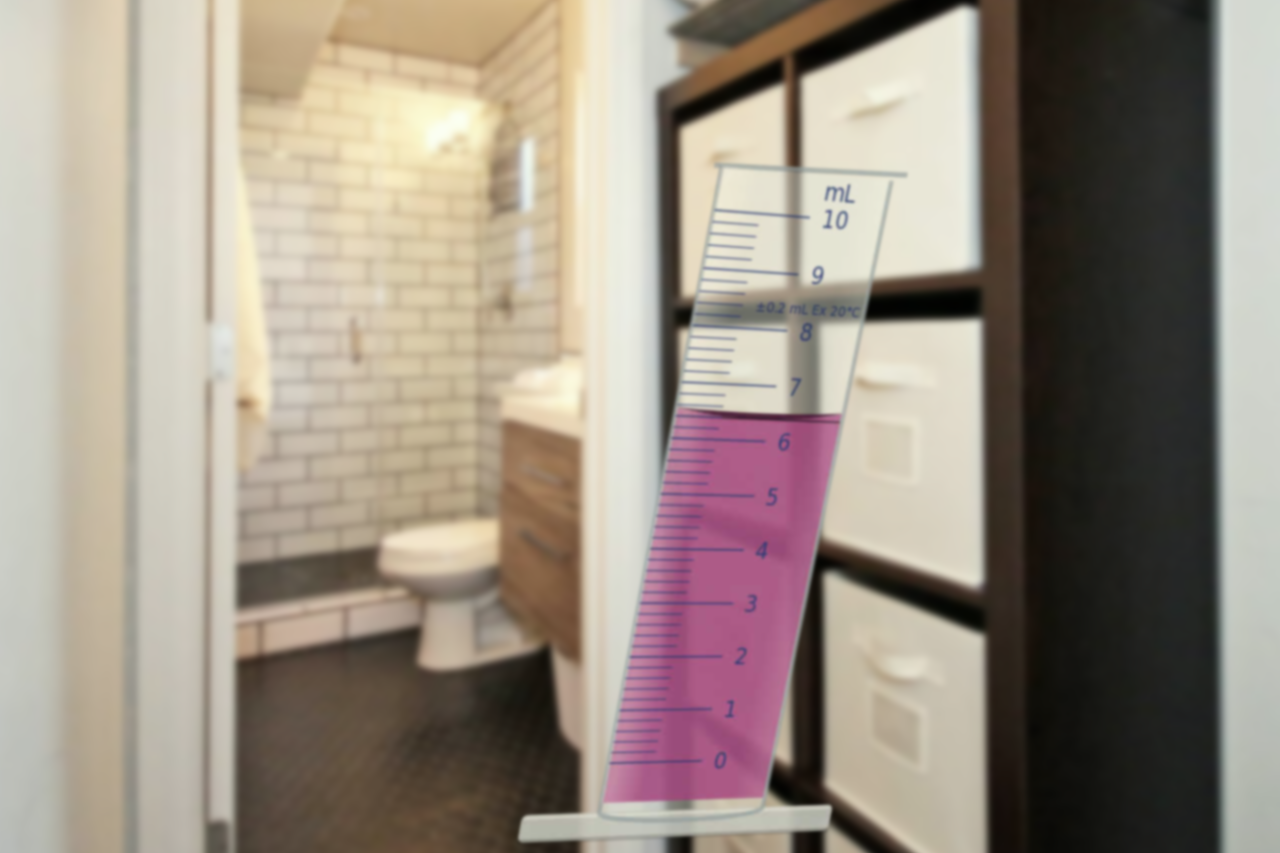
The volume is 6.4mL
